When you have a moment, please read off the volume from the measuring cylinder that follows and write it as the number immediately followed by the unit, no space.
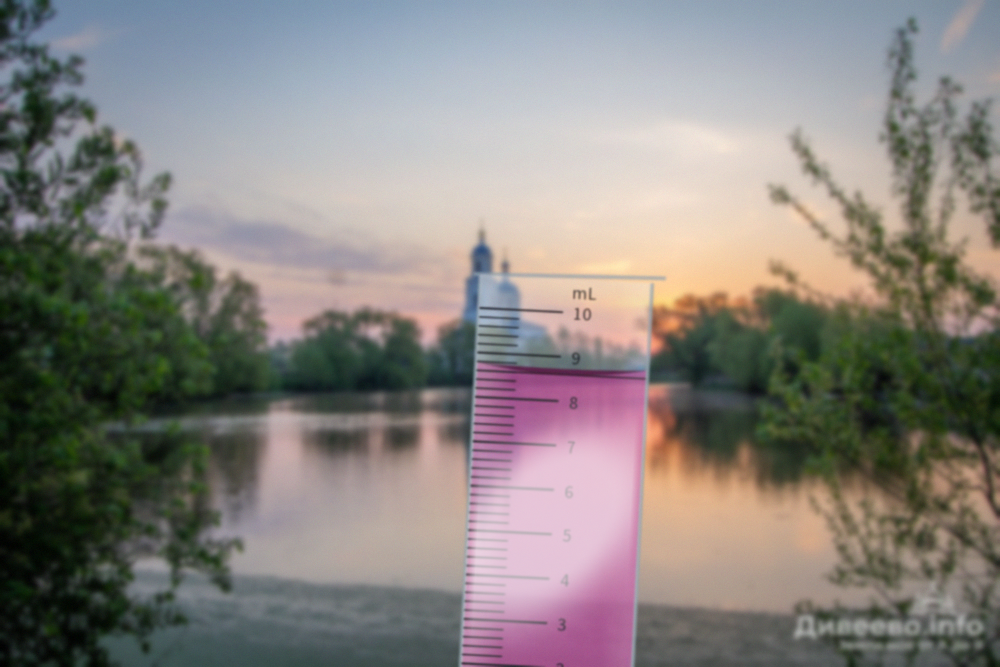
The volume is 8.6mL
